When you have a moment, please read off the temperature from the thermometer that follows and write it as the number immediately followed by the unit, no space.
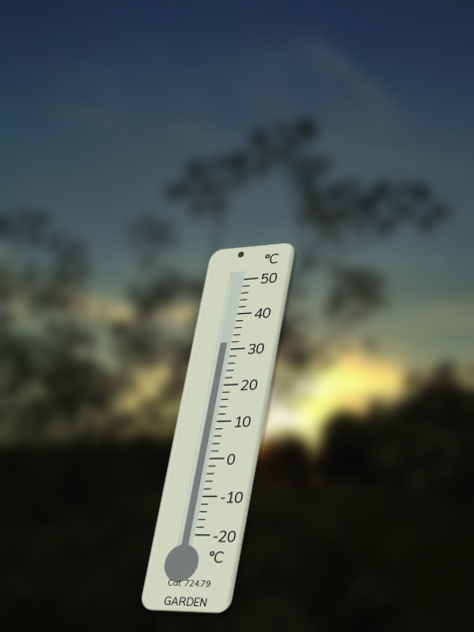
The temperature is 32°C
